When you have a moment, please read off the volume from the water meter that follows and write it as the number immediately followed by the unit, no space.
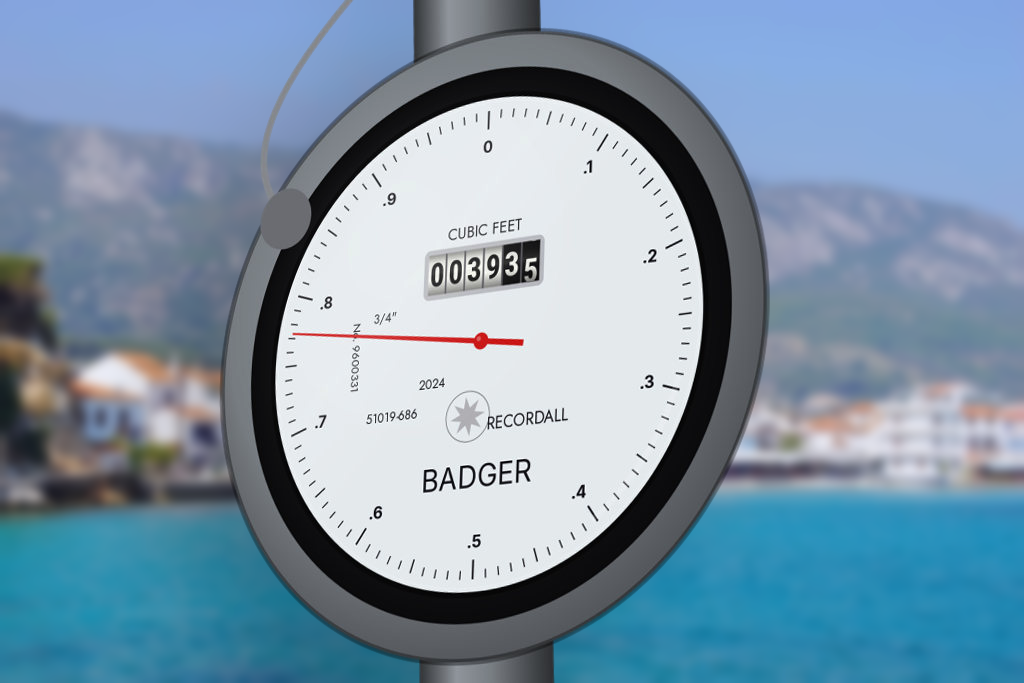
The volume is 3934.77ft³
